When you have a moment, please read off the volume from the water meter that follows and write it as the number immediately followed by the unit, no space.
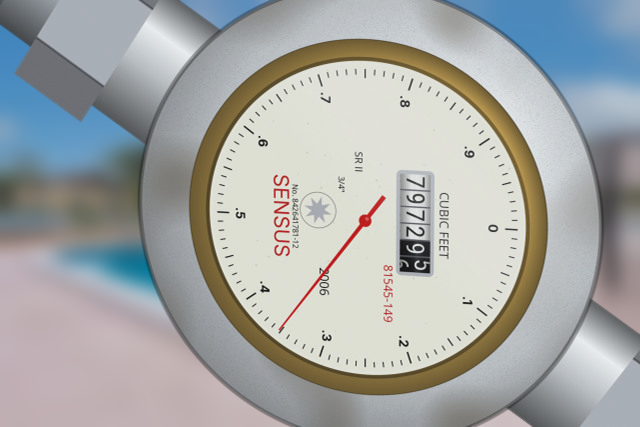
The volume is 797295.35ft³
